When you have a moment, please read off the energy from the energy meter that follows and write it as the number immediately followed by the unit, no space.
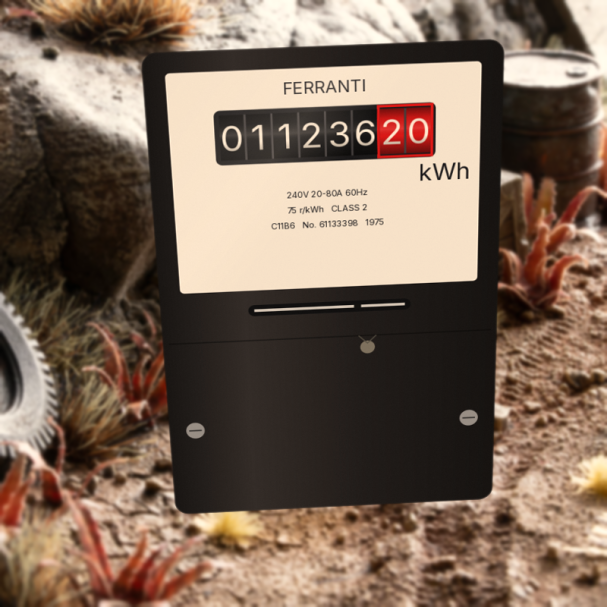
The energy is 11236.20kWh
